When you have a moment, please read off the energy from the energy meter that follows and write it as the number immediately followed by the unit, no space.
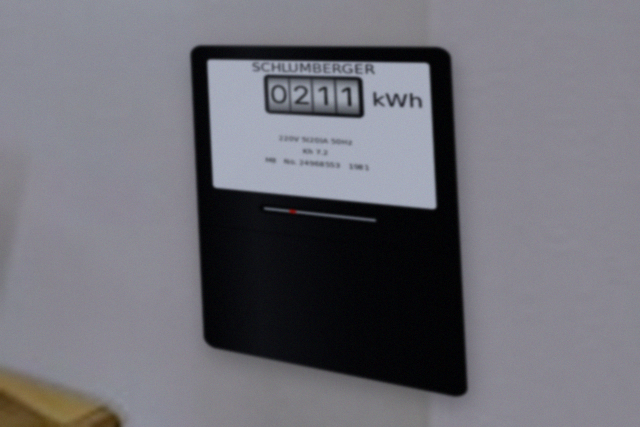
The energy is 211kWh
